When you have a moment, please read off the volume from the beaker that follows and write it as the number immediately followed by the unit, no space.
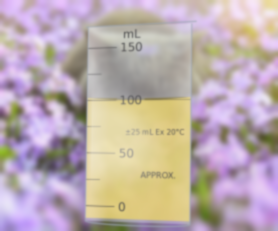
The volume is 100mL
